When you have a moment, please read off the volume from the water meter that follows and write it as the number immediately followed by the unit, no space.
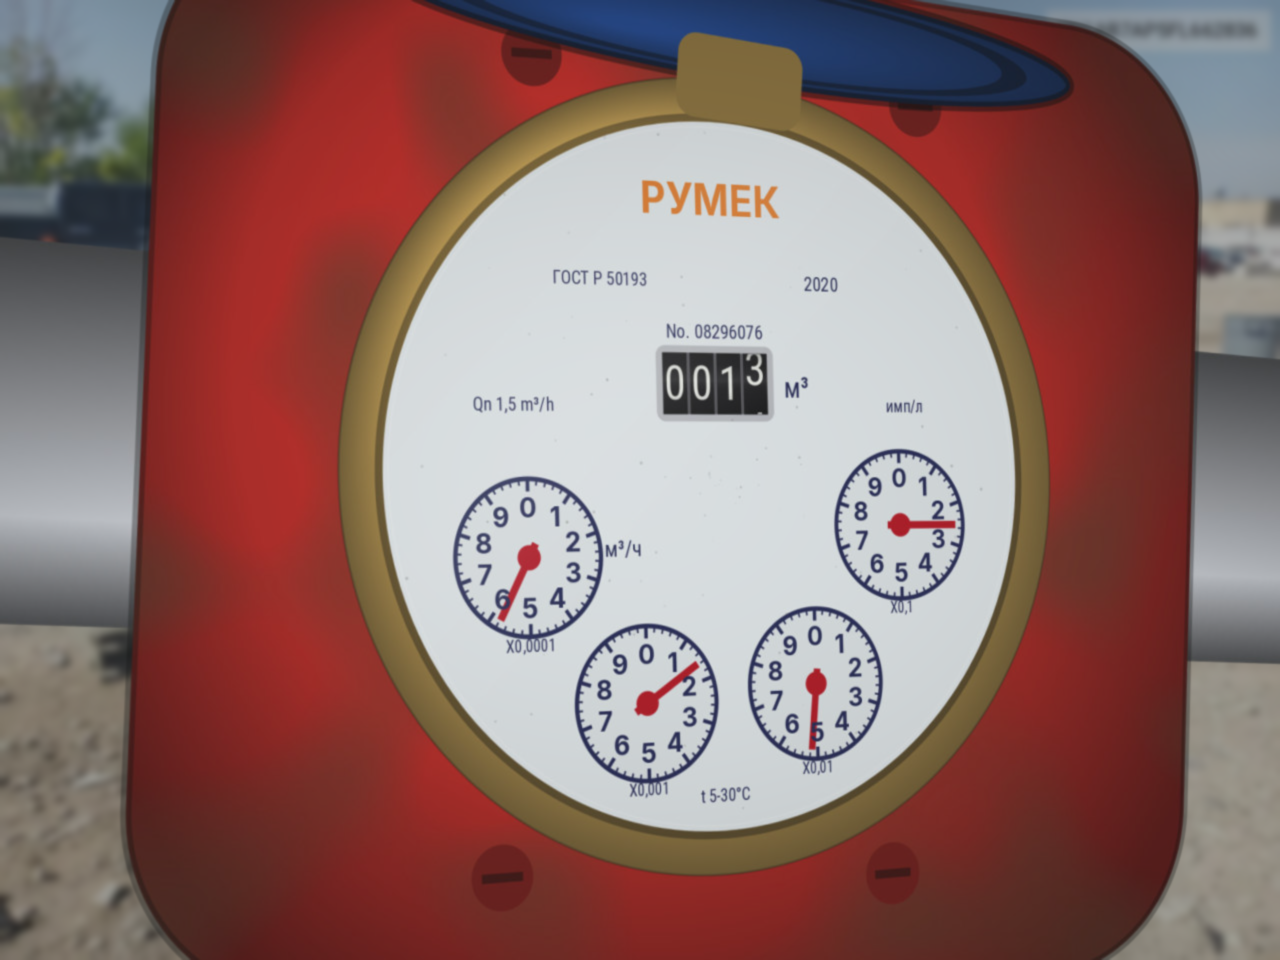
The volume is 13.2515m³
